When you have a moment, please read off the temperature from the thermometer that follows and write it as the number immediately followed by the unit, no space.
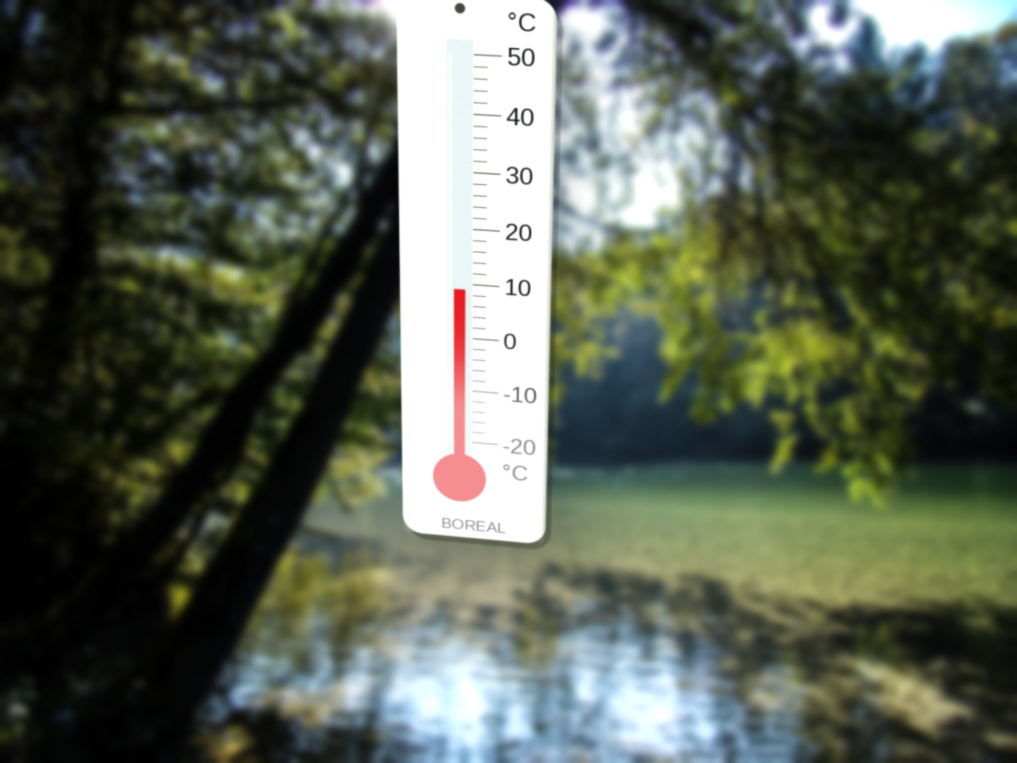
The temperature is 9°C
